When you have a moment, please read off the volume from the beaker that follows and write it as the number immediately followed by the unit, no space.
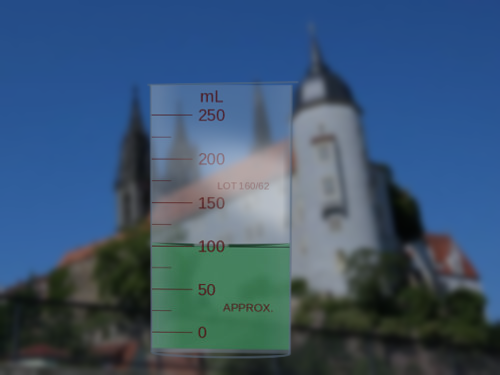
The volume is 100mL
